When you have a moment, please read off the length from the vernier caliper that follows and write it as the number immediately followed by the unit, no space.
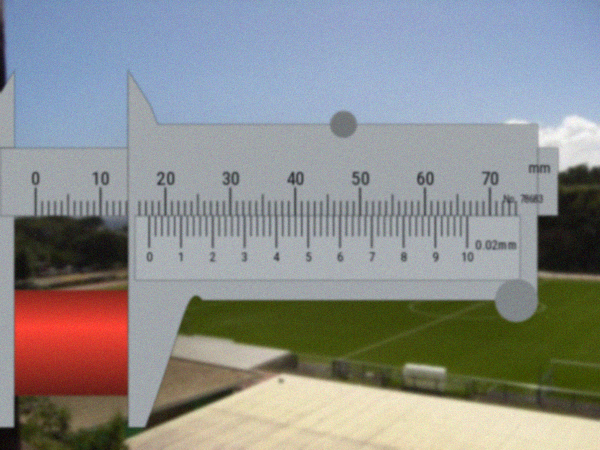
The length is 17.5mm
